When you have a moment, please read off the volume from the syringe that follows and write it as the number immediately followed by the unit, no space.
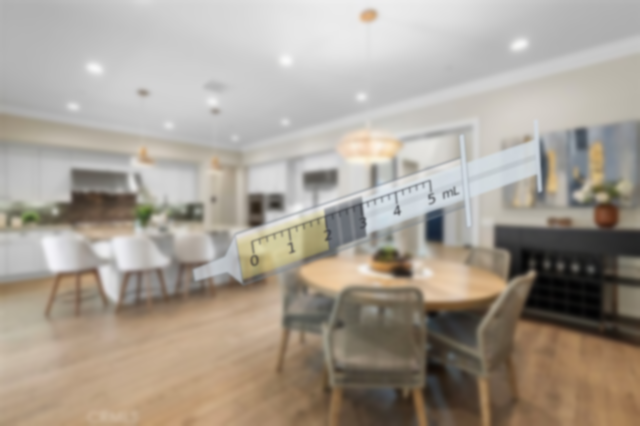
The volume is 2mL
